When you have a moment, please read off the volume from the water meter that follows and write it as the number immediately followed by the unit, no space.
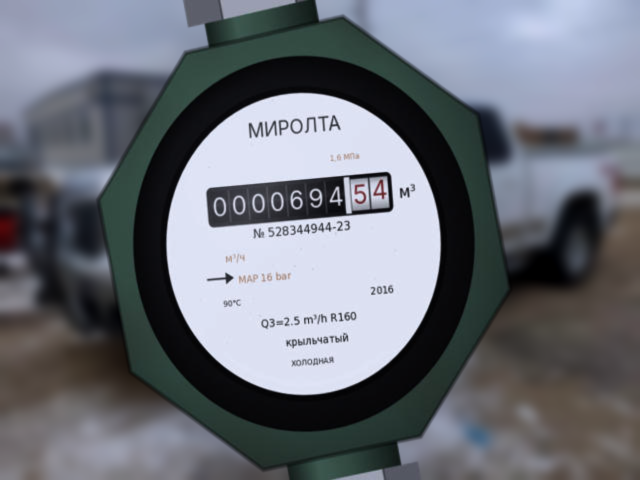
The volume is 694.54m³
